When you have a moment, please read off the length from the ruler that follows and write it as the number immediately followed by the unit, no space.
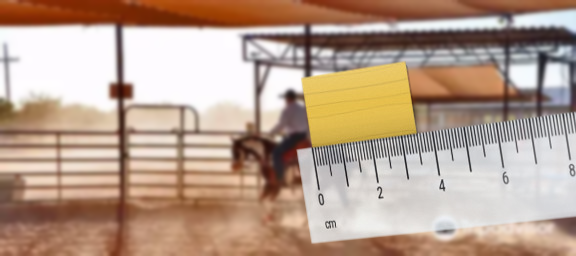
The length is 3.5cm
